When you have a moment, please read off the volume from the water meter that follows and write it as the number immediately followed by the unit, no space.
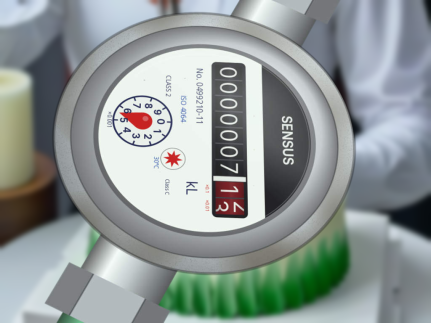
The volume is 7.125kL
